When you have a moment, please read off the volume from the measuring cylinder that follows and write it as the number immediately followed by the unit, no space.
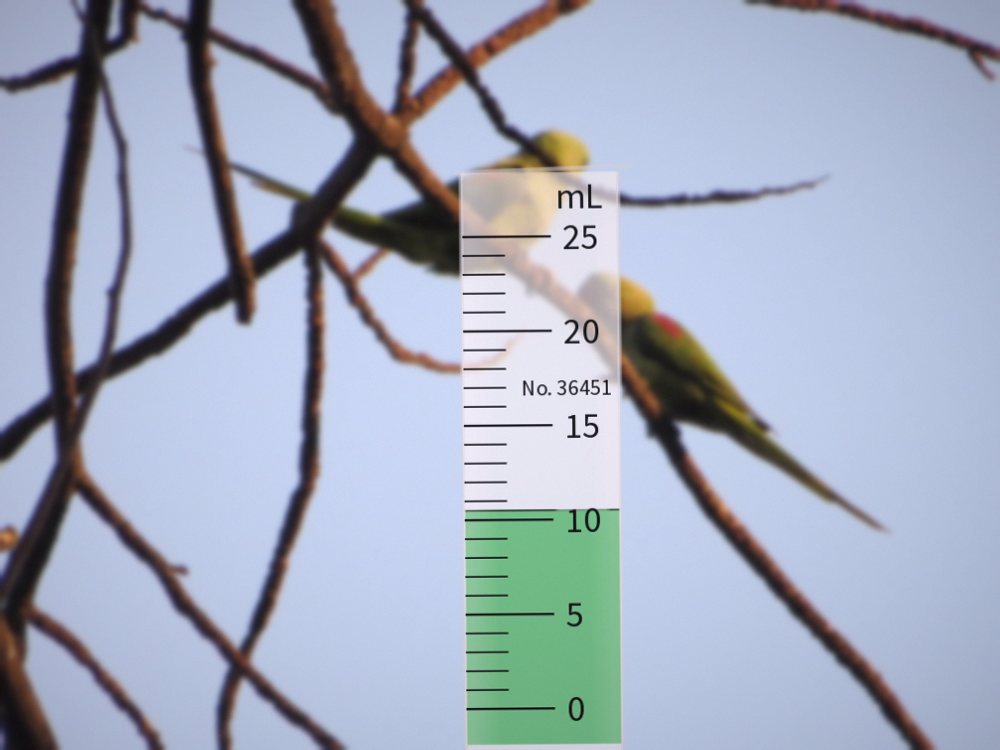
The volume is 10.5mL
